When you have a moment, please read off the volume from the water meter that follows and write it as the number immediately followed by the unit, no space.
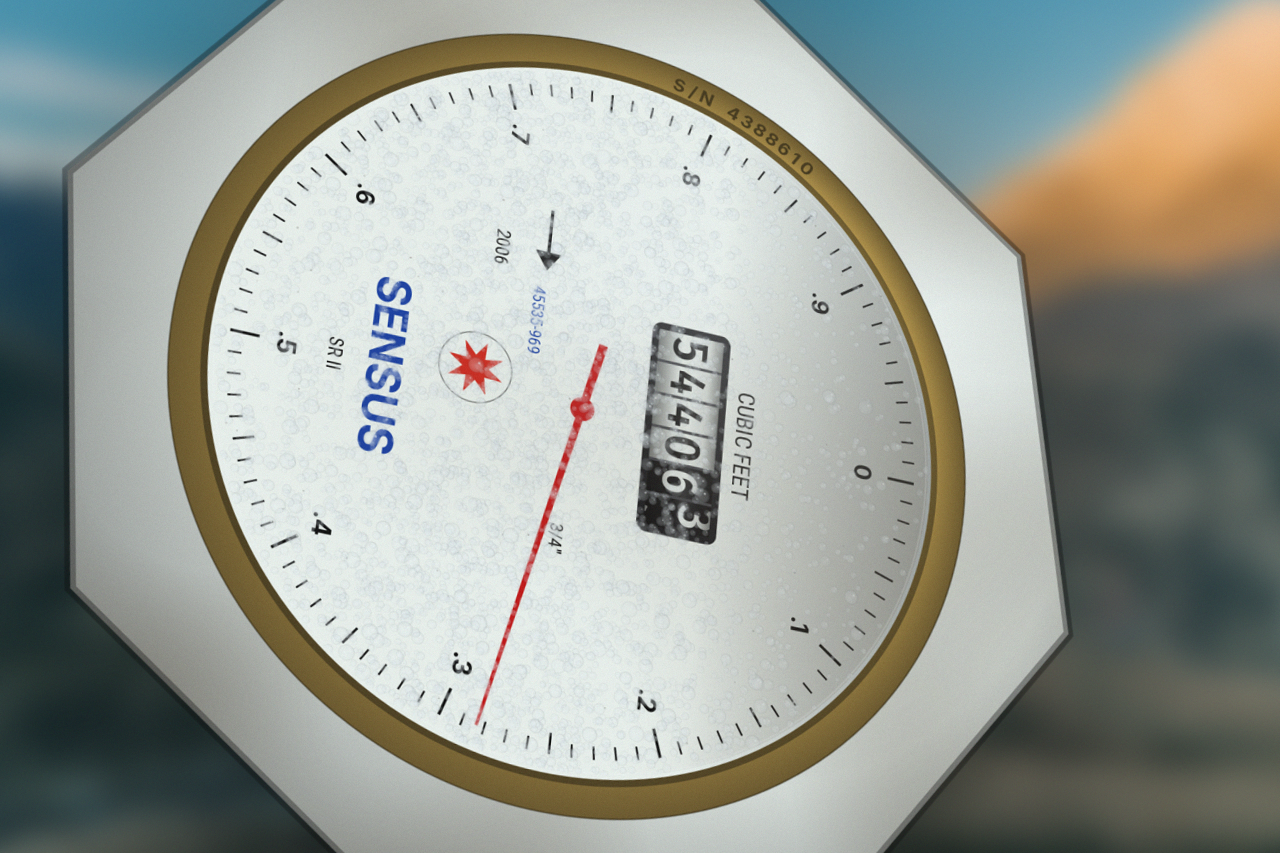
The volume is 544063.28ft³
